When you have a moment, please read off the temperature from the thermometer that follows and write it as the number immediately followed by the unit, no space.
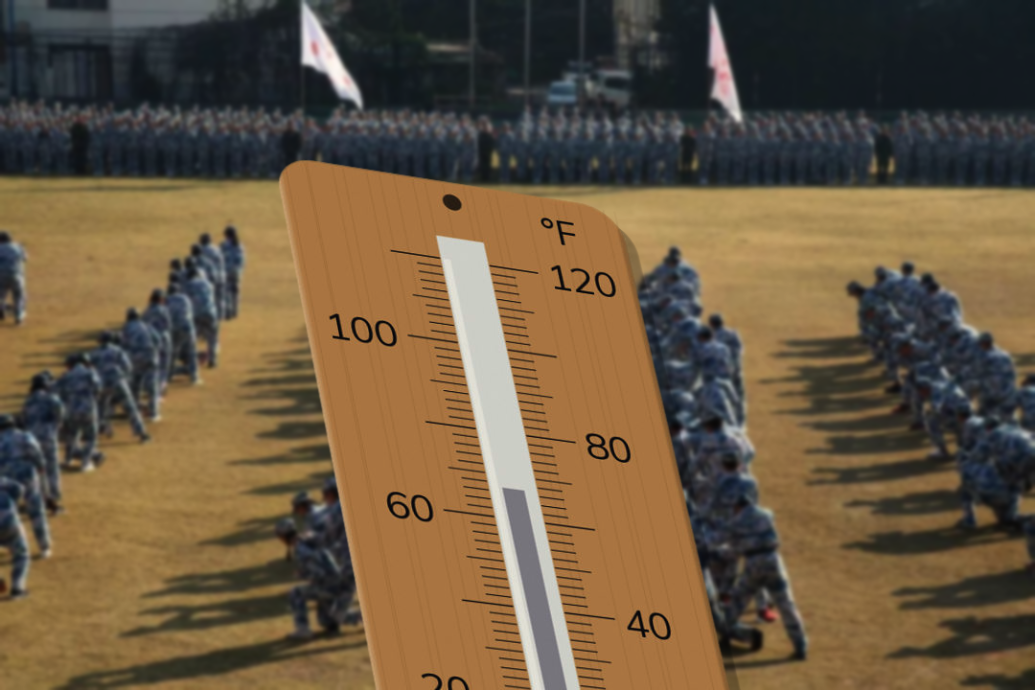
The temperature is 67°F
